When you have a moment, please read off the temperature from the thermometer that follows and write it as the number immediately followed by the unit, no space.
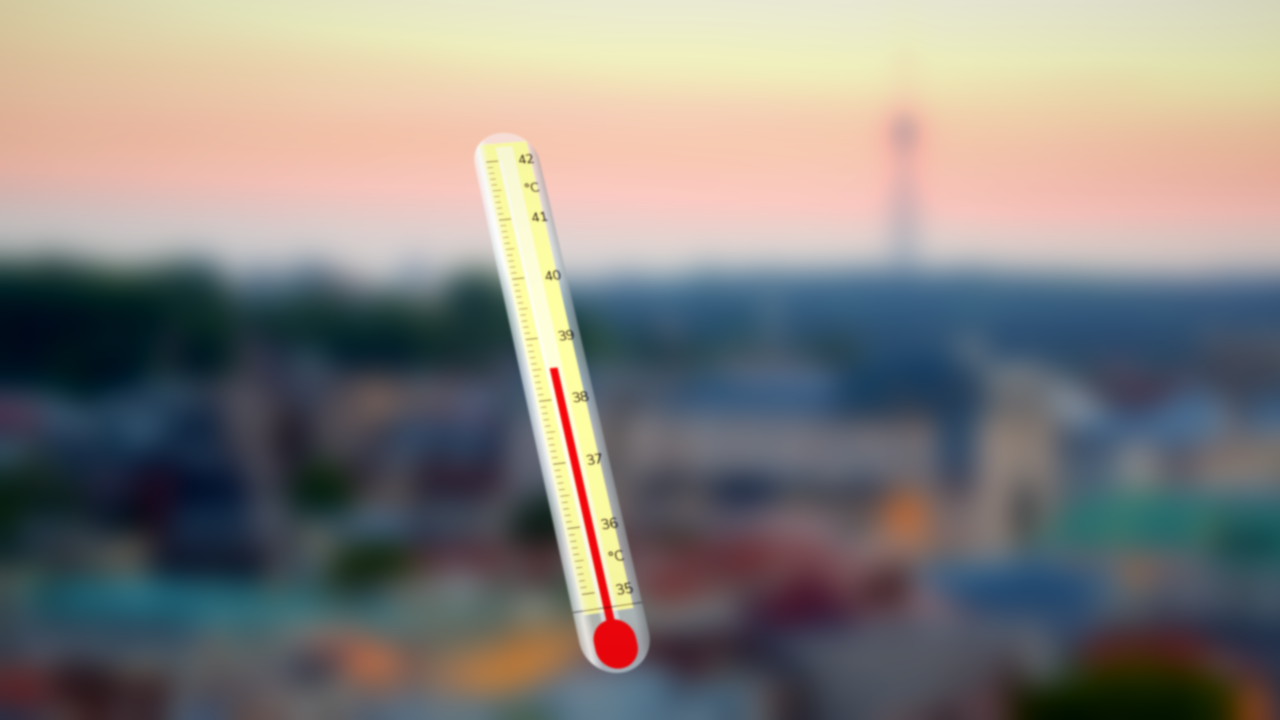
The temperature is 38.5°C
